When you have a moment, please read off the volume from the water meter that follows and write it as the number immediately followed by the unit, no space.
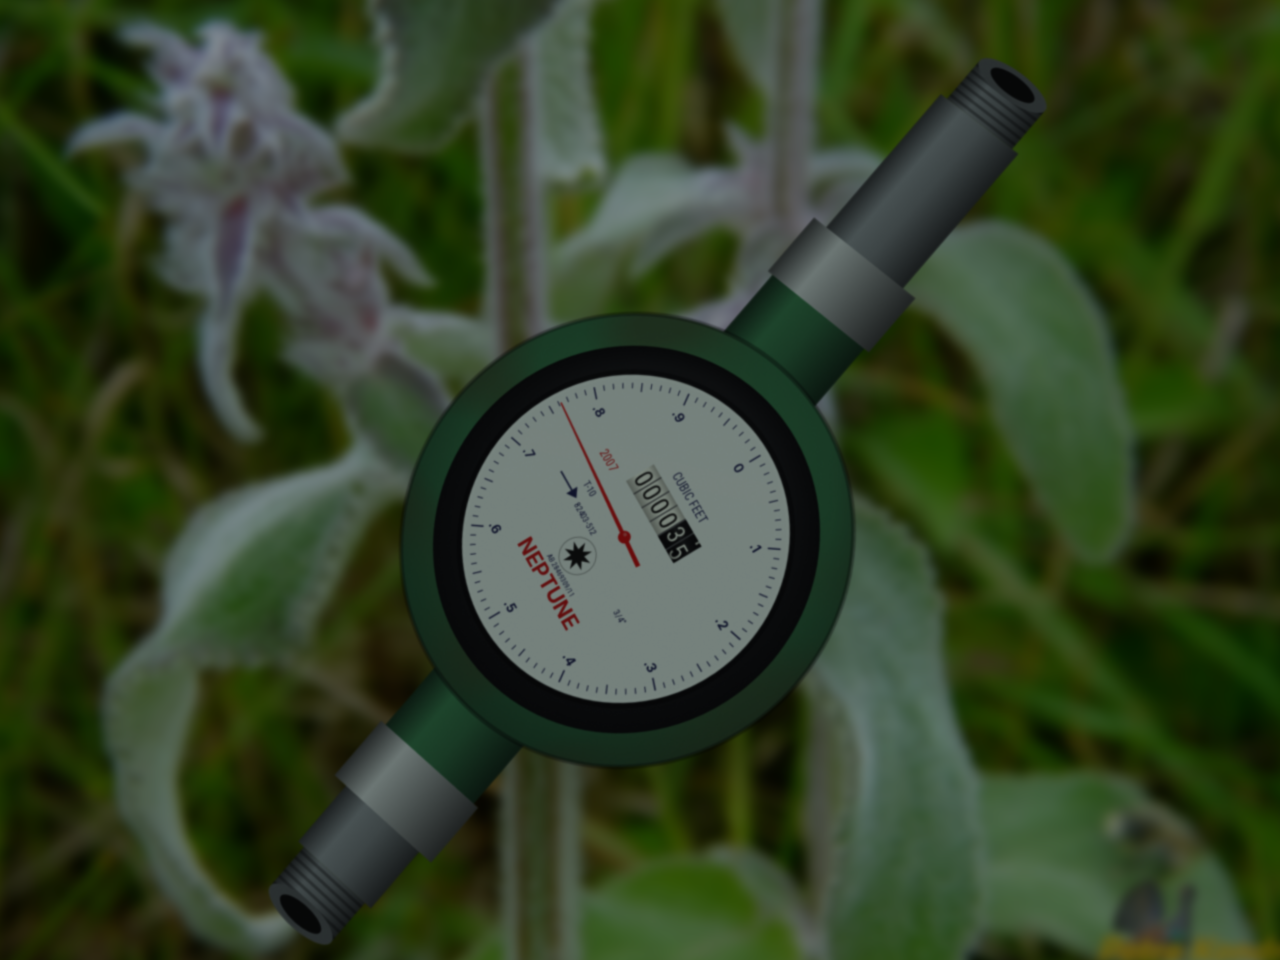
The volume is 34.76ft³
